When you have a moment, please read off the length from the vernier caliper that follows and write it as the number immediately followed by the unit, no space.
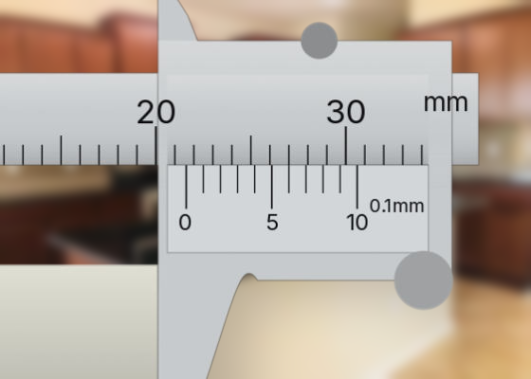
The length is 21.6mm
